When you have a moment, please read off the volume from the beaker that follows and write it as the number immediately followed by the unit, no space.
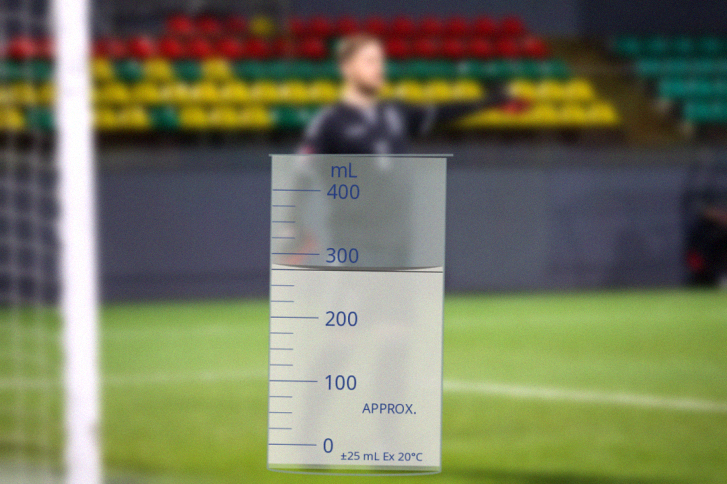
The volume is 275mL
